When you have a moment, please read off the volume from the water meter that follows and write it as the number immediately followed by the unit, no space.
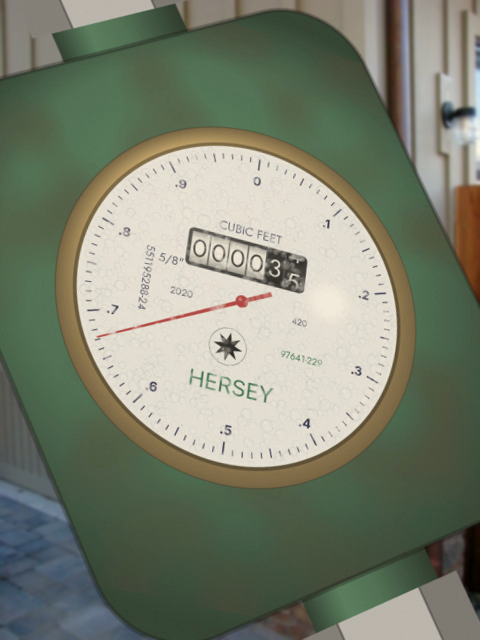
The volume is 34.67ft³
